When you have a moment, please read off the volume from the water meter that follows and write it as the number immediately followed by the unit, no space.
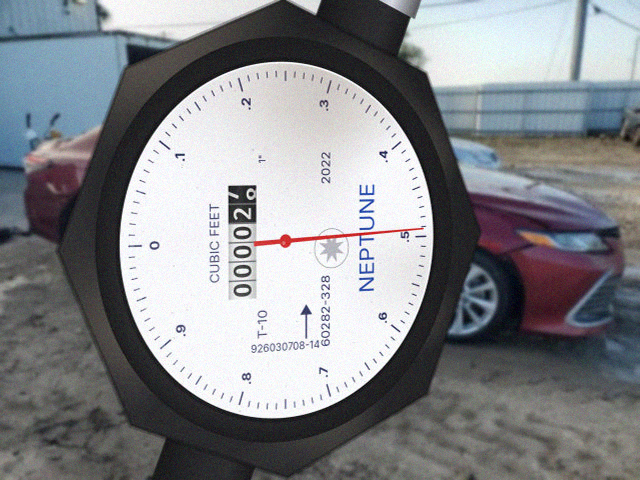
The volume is 27.49ft³
